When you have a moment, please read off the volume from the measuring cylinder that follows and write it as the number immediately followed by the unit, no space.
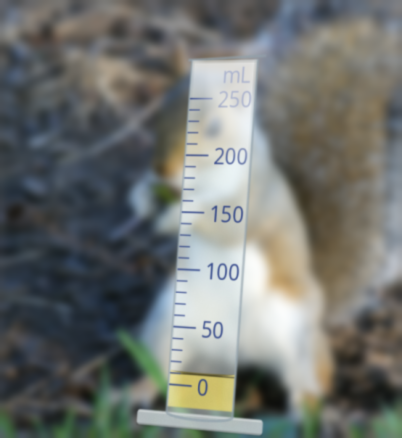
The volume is 10mL
